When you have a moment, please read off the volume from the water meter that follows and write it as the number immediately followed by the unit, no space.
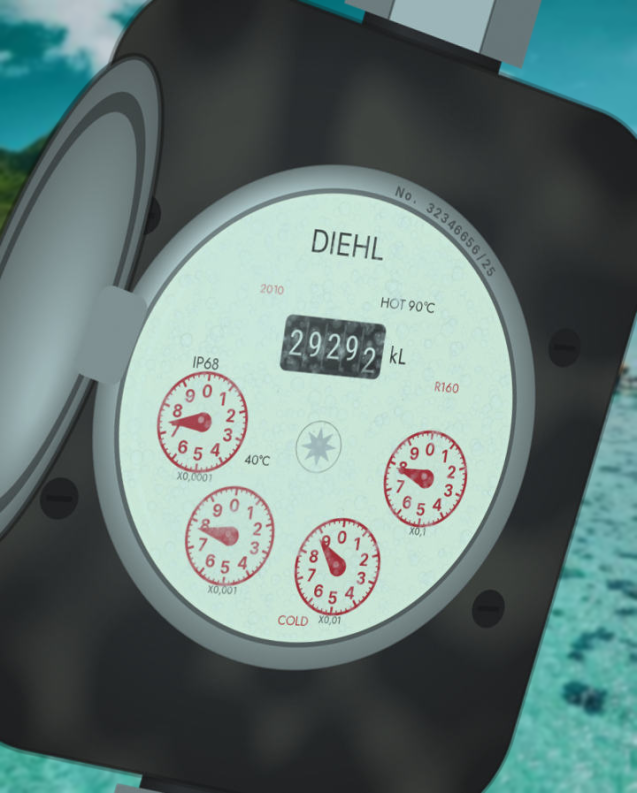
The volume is 29291.7877kL
